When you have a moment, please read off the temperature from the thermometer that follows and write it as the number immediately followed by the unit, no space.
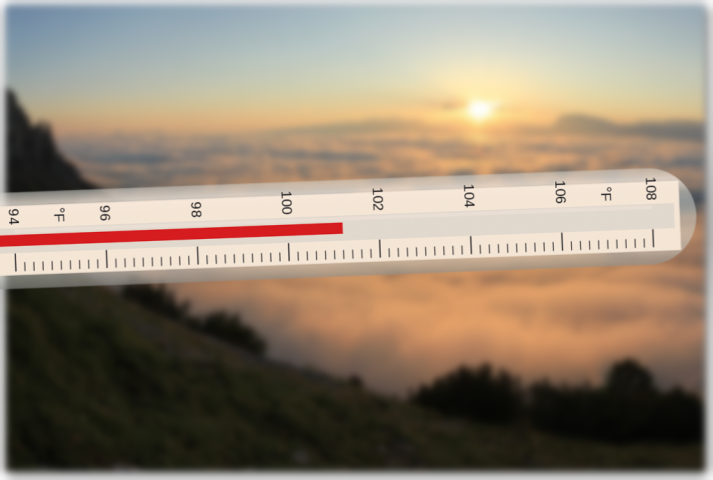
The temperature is 101.2°F
